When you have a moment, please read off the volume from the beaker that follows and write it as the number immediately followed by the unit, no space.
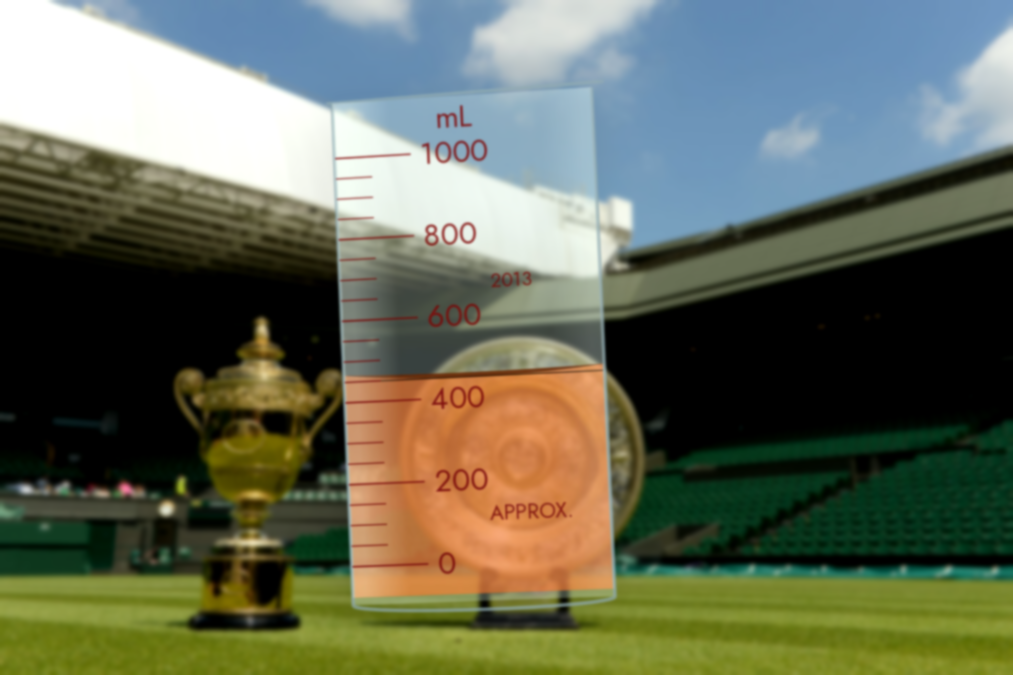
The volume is 450mL
